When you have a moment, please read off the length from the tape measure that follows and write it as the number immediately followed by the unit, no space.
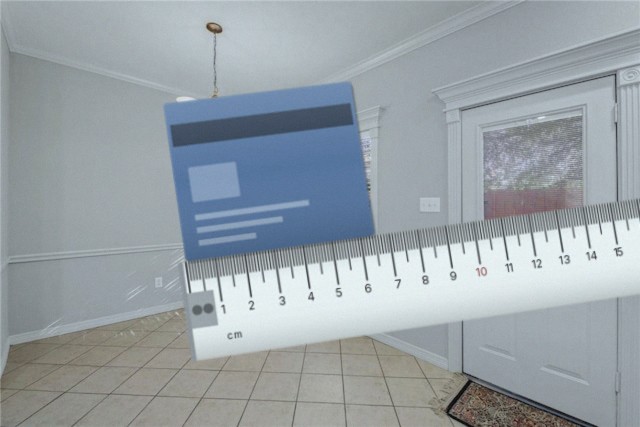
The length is 6.5cm
